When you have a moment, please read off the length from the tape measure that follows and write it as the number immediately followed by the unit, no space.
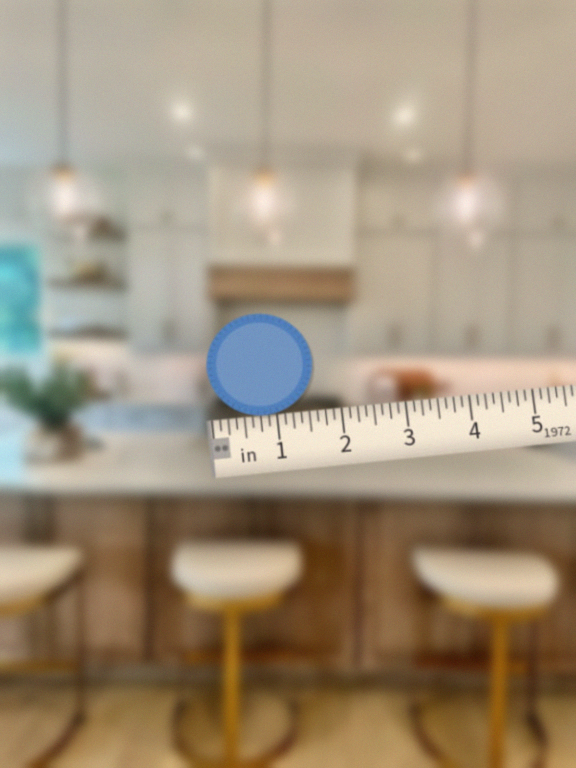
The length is 1.625in
